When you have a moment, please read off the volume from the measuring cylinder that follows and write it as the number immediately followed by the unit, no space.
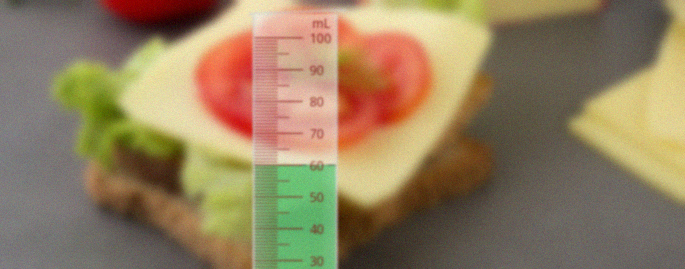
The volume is 60mL
